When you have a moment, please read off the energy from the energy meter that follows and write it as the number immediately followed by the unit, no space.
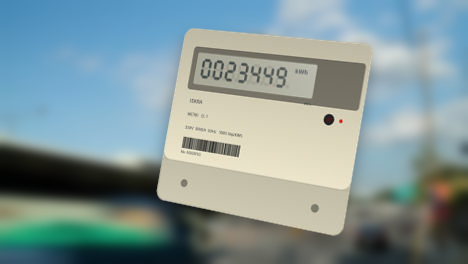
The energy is 23449kWh
